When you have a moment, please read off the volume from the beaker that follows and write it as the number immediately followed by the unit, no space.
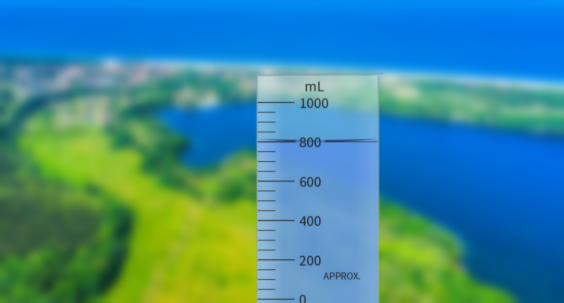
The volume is 800mL
